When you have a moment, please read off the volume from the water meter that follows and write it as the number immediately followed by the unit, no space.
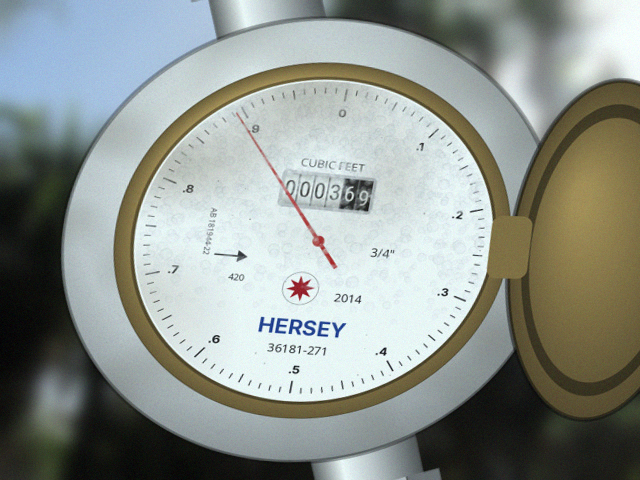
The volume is 368.89ft³
